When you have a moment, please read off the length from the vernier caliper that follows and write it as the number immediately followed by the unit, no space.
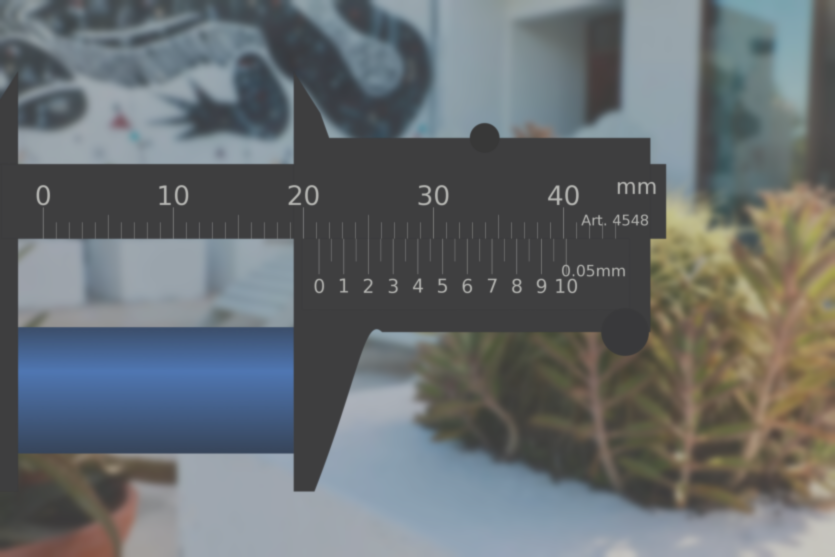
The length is 21.2mm
